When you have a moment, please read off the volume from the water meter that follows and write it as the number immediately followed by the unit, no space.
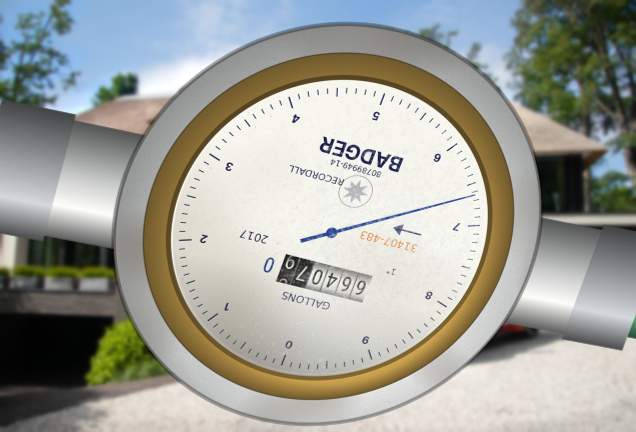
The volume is 6640786.6gal
